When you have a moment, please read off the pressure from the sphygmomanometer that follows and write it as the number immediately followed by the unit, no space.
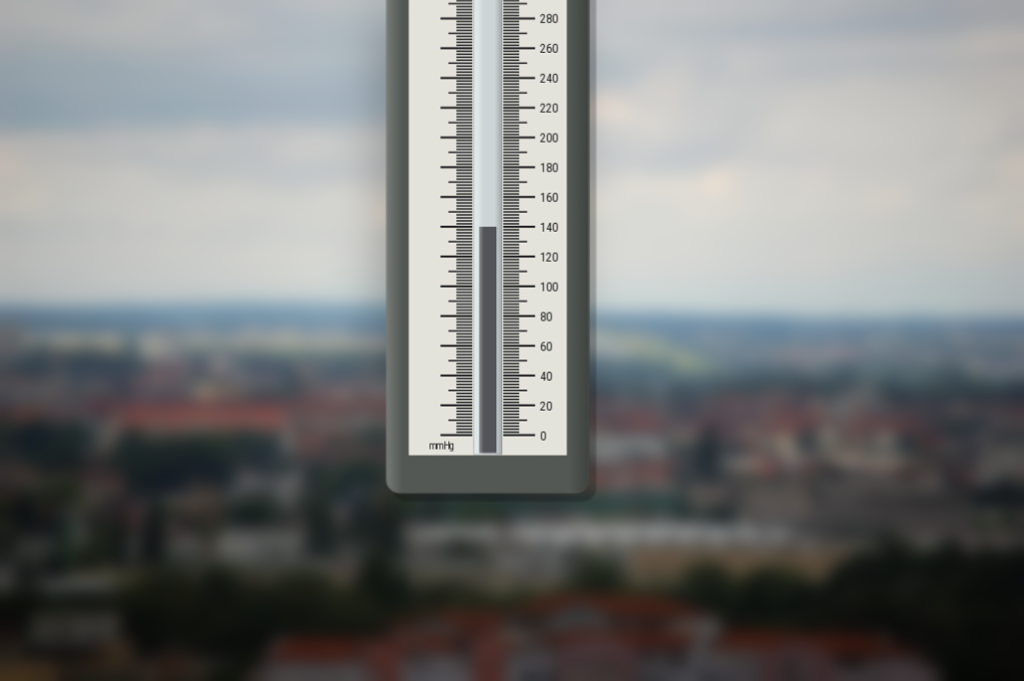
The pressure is 140mmHg
